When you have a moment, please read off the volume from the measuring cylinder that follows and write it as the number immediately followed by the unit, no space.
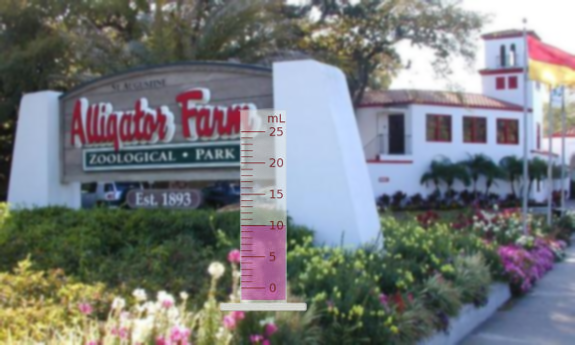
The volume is 10mL
